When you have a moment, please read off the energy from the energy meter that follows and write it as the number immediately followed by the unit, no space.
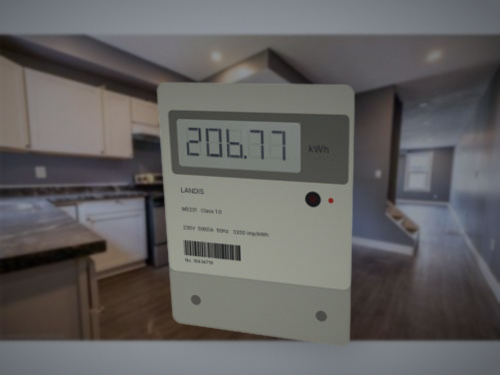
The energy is 206.77kWh
